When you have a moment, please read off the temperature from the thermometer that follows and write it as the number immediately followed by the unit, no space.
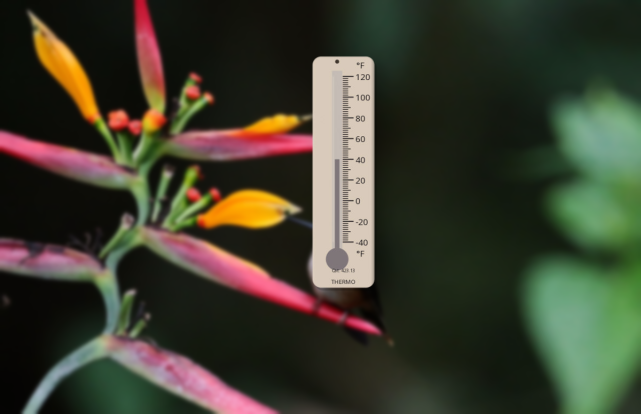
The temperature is 40°F
